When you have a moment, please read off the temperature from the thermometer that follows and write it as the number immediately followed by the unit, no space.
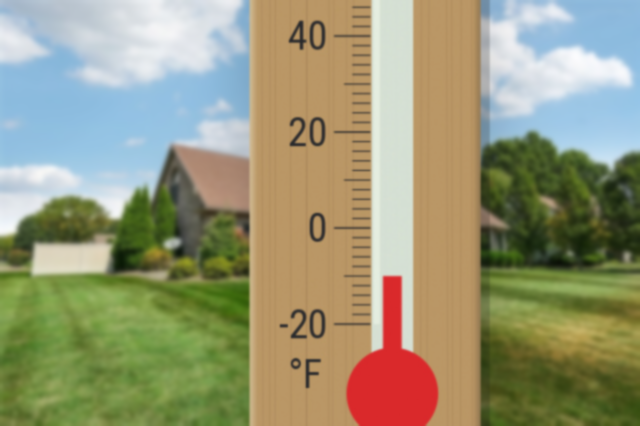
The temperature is -10°F
